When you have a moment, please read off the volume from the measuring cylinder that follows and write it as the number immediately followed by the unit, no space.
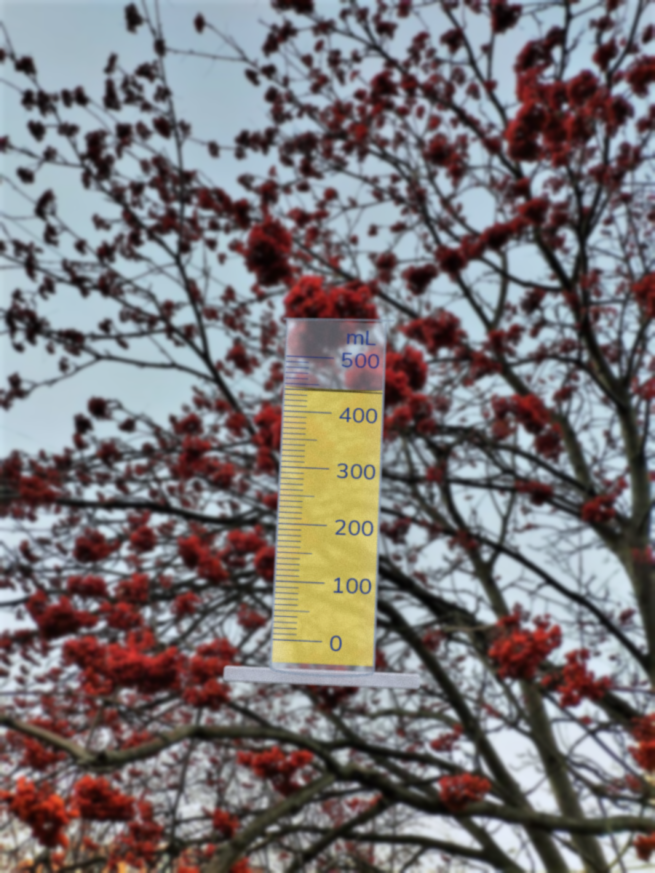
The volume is 440mL
